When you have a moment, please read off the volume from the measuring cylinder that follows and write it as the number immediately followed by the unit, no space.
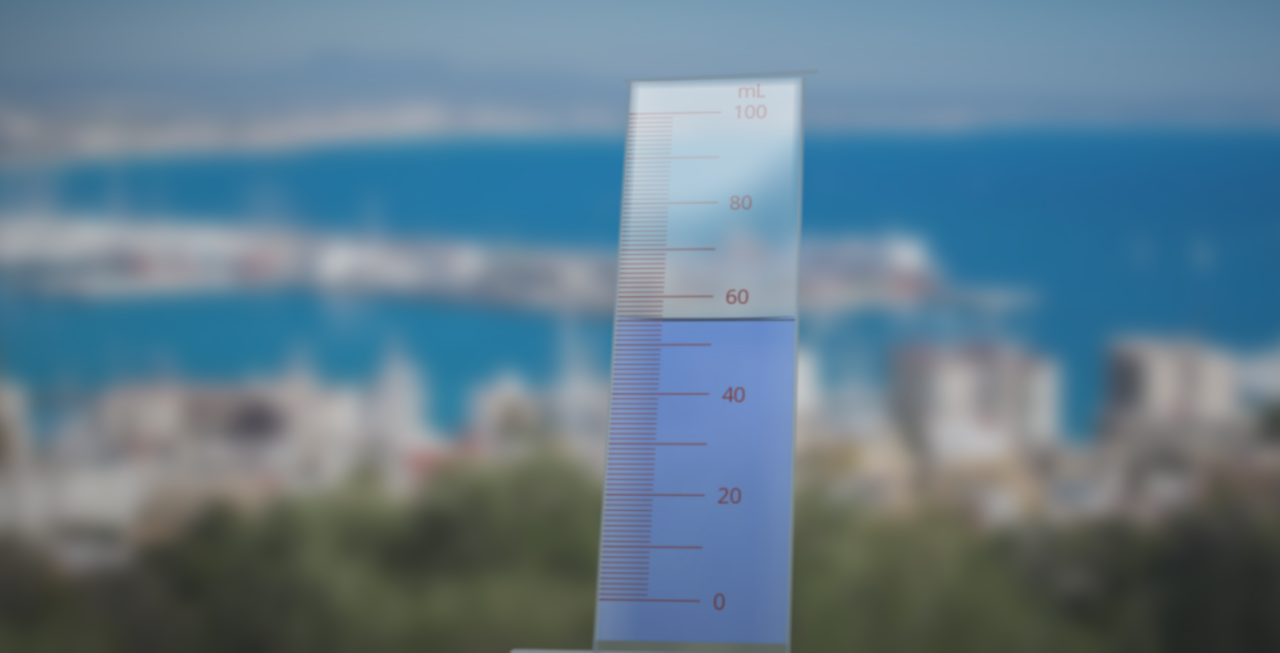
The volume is 55mL
